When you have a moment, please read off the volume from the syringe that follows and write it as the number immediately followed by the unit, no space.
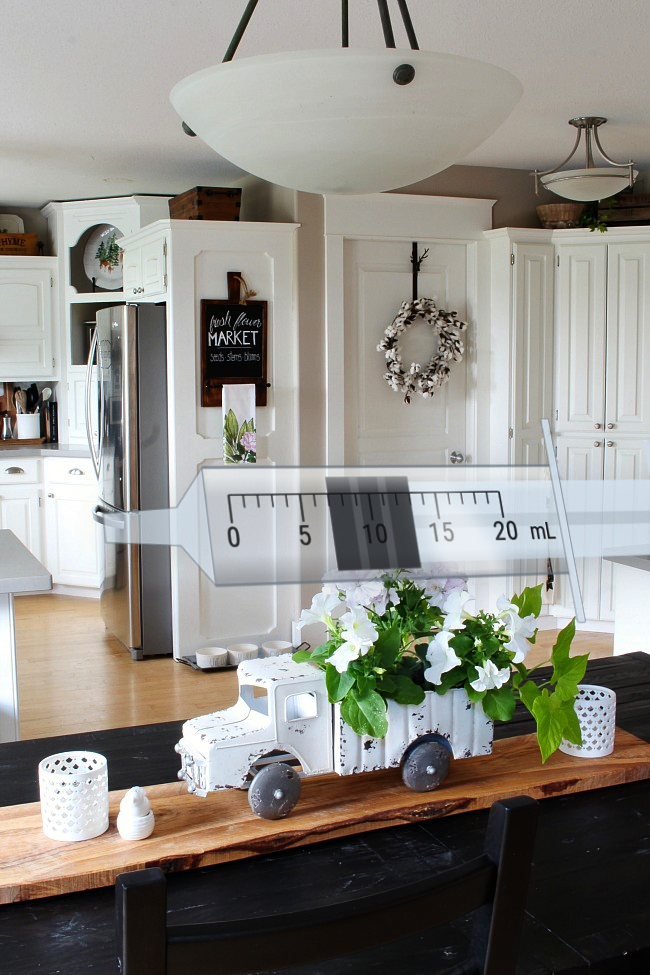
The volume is 7mL
